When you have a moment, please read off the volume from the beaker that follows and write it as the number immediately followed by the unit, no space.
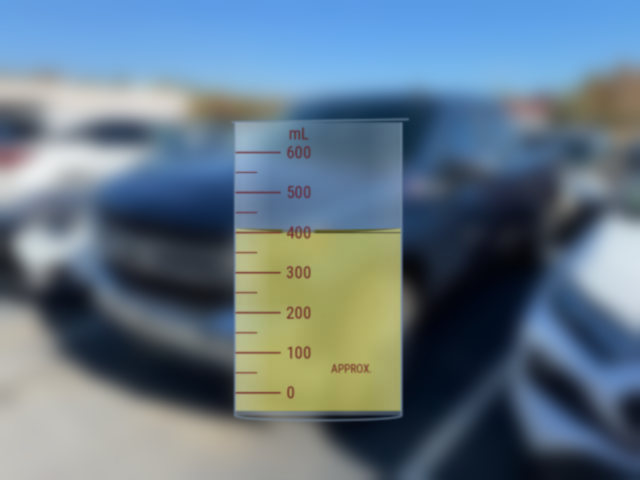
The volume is 400mL
